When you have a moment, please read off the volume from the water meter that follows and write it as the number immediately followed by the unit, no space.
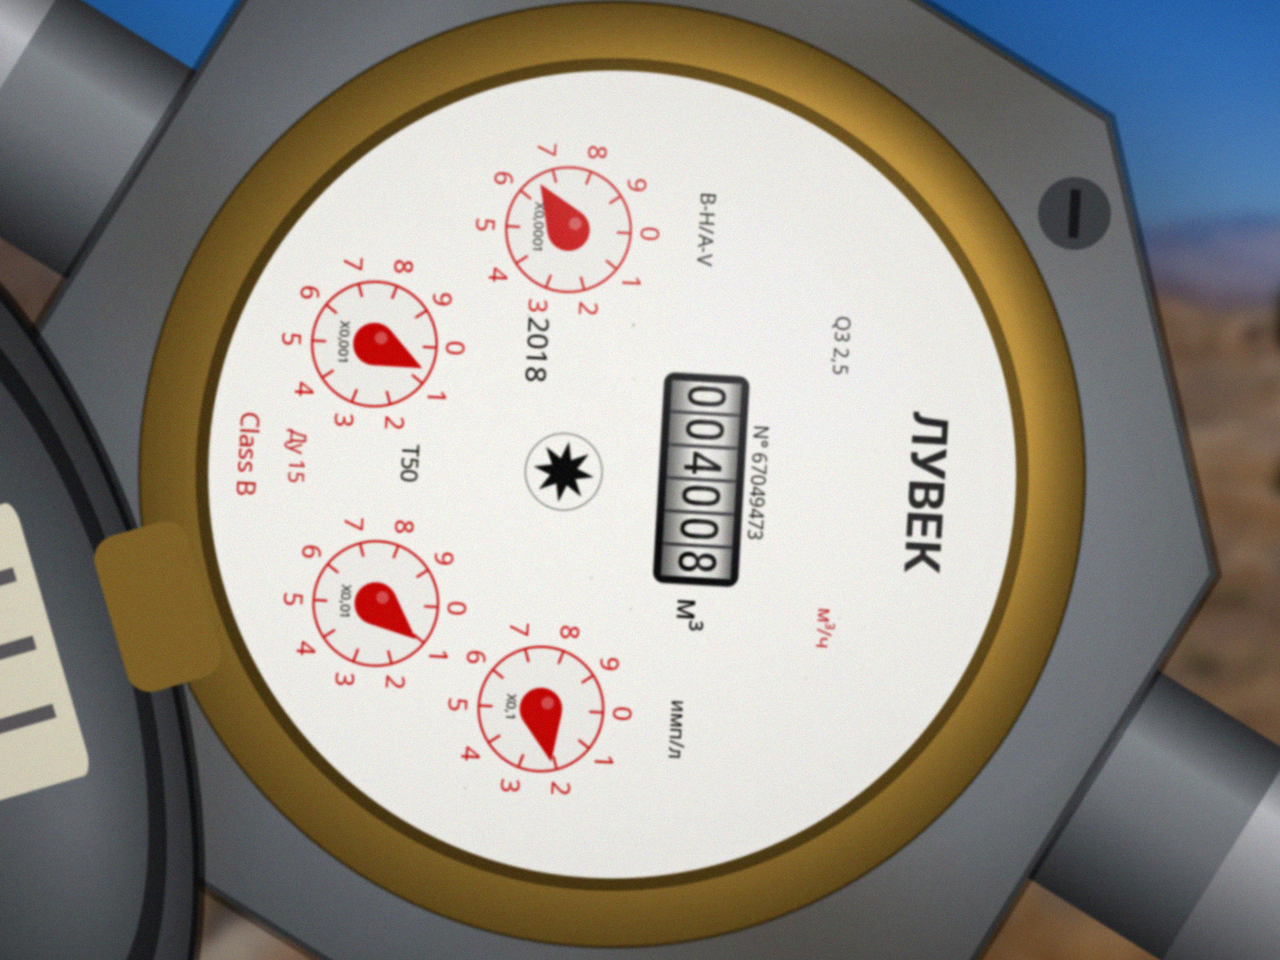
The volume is 4008.2106m³
